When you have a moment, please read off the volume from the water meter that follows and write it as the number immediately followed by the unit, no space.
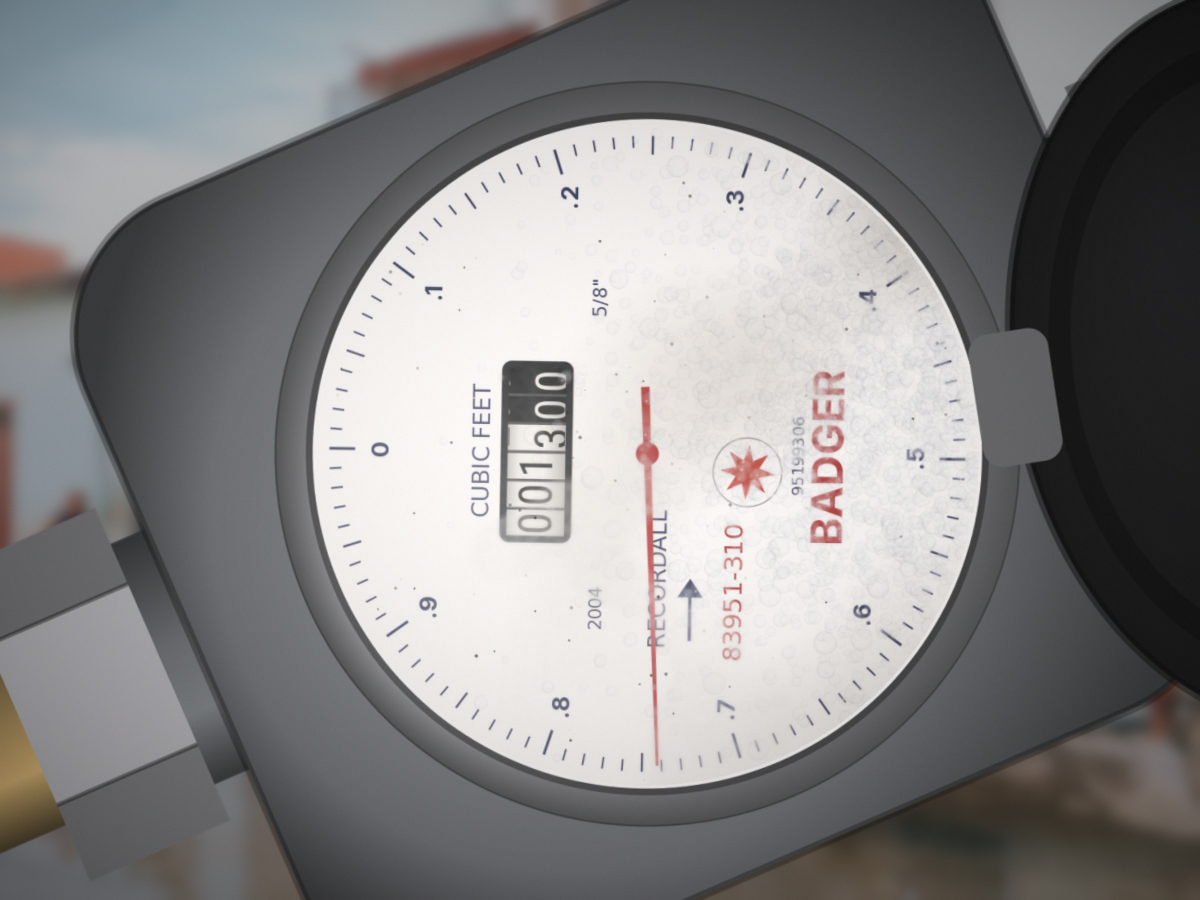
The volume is 1299.74ft³
